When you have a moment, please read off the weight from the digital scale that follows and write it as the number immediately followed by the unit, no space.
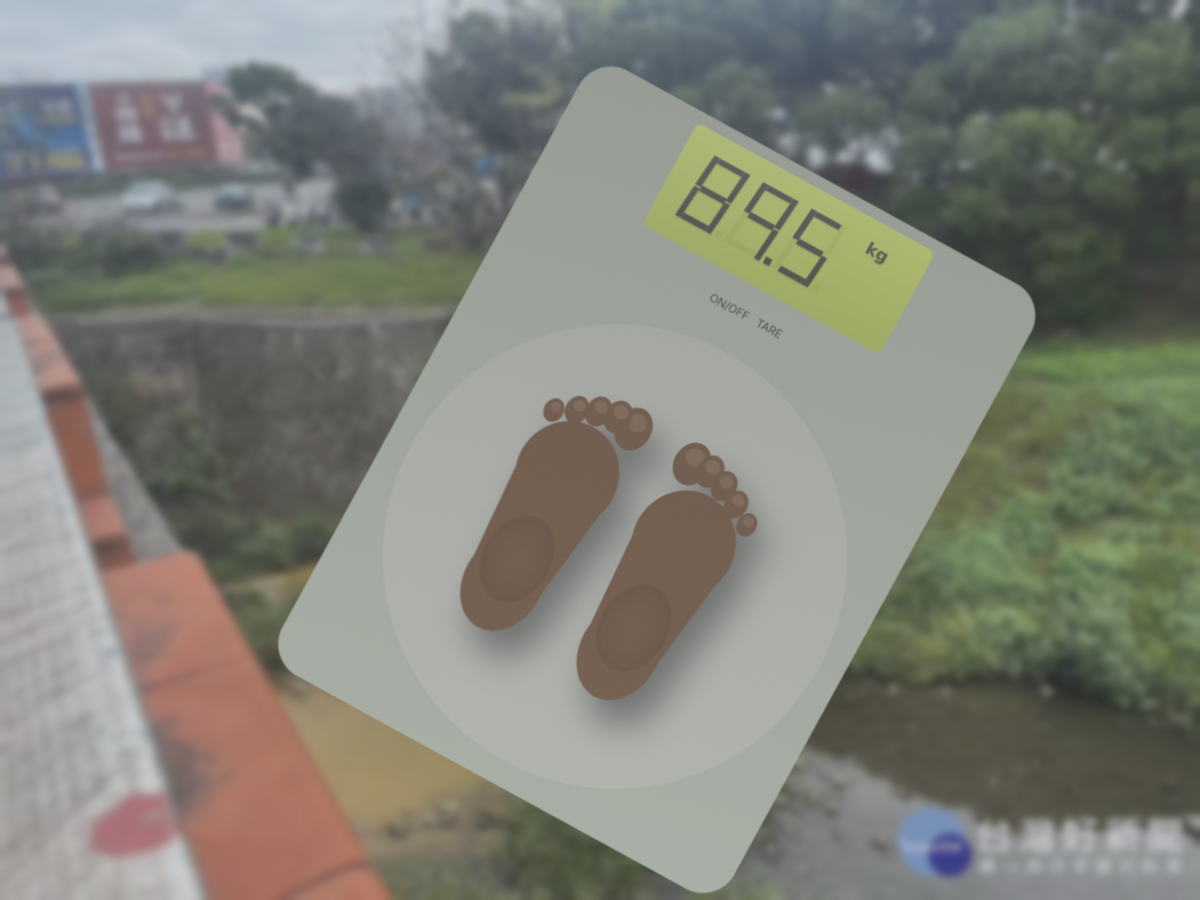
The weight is 89.5kg
